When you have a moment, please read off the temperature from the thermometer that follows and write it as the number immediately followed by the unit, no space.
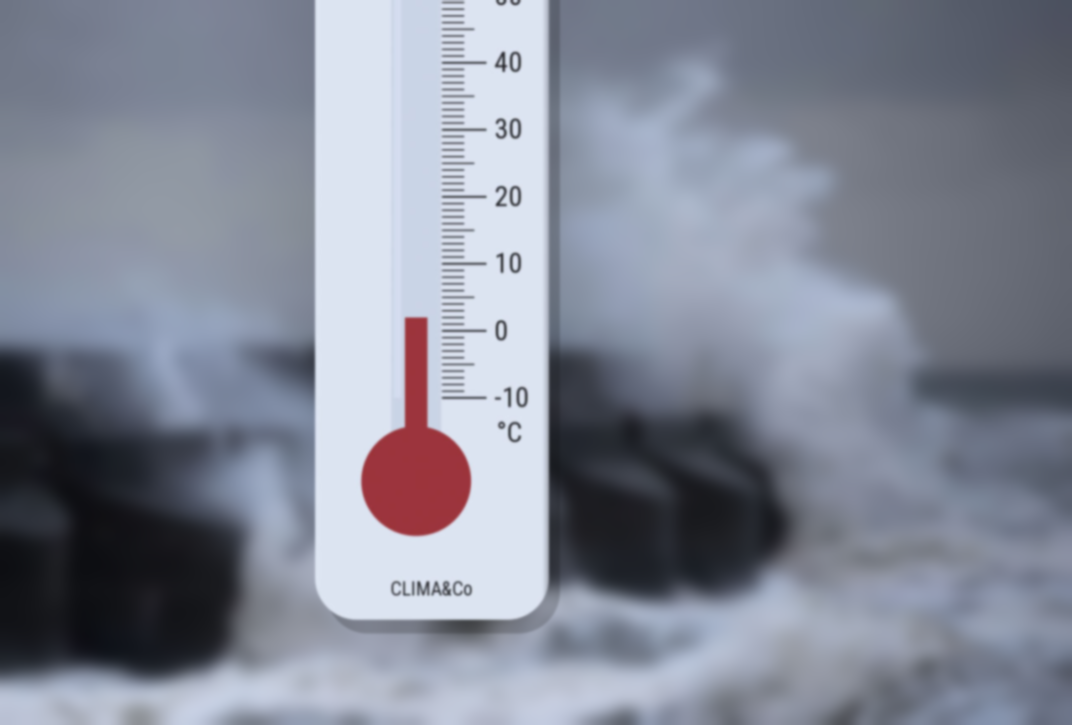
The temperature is 2°C
